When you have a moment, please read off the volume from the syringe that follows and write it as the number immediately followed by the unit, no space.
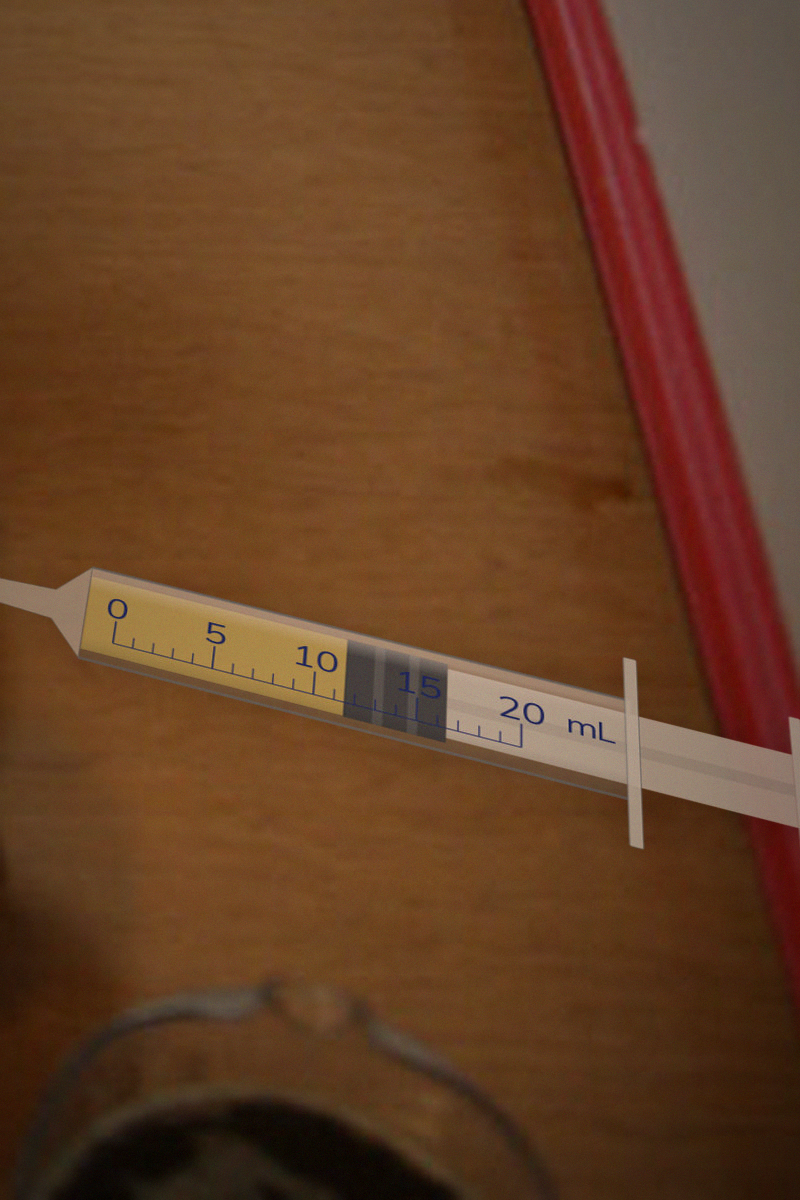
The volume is 11.5mL
